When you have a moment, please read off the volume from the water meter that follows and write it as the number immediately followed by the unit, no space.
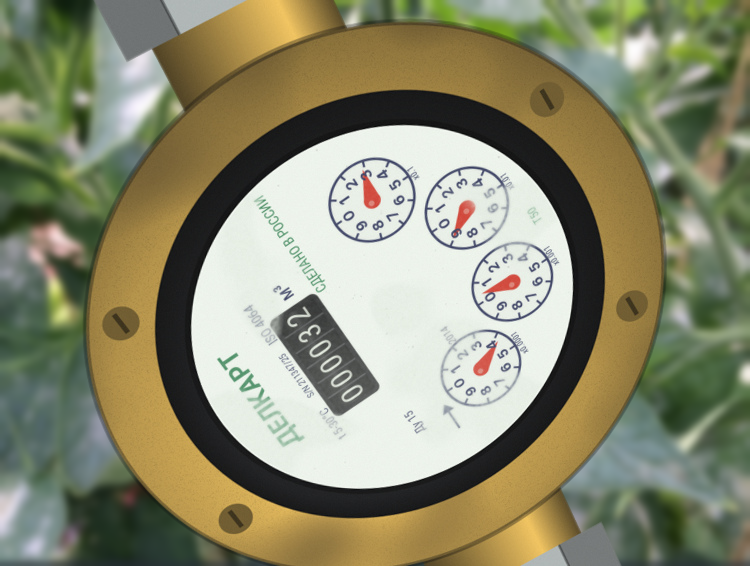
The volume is 32.2904m³
